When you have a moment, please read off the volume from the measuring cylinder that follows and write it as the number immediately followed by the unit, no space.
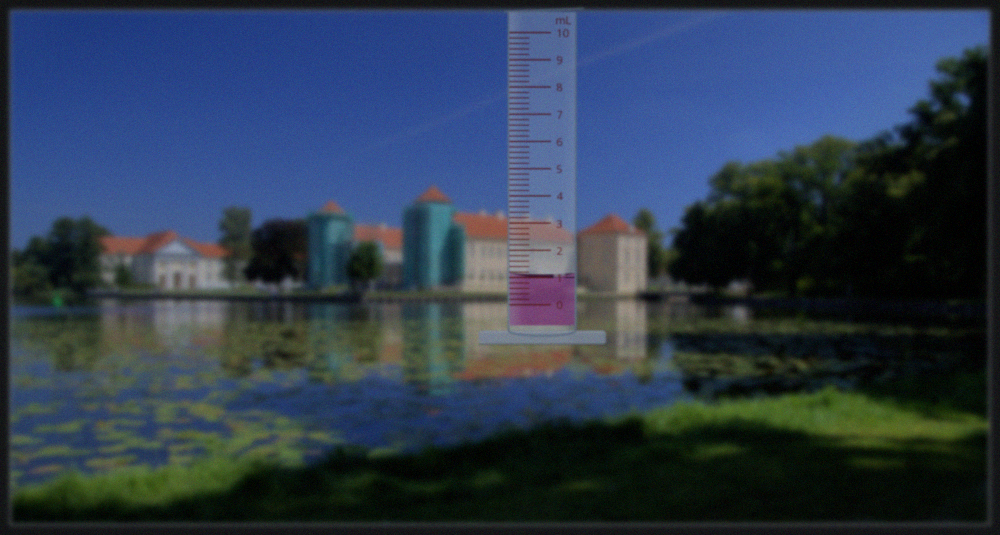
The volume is 1mL
